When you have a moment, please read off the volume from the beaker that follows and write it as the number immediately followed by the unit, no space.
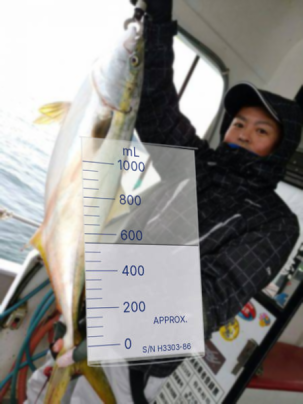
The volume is 550mL
